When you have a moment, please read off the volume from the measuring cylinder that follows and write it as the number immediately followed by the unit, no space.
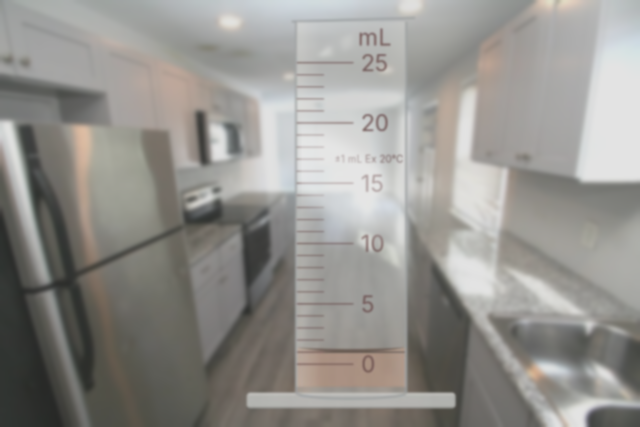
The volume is 1mL
